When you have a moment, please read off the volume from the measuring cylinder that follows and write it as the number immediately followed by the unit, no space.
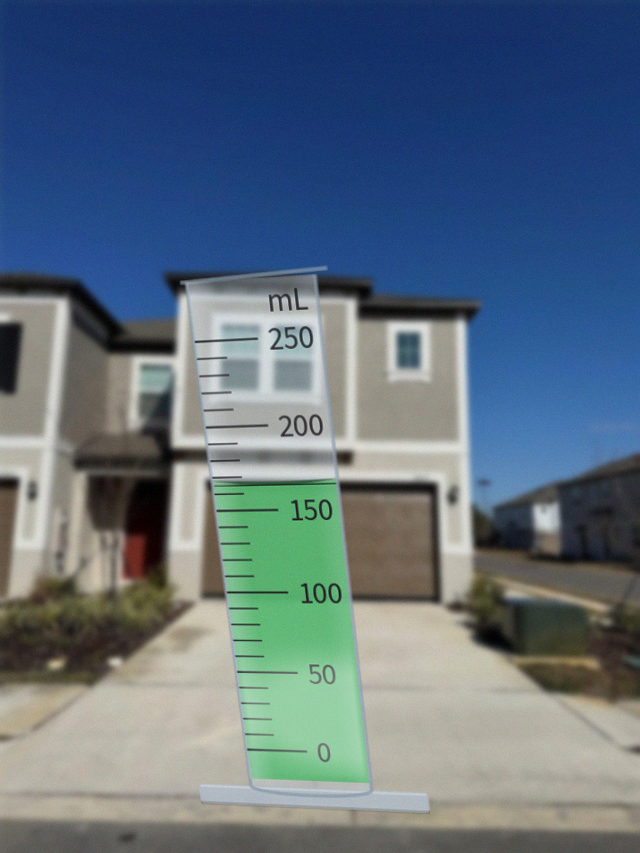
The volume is 165mL
